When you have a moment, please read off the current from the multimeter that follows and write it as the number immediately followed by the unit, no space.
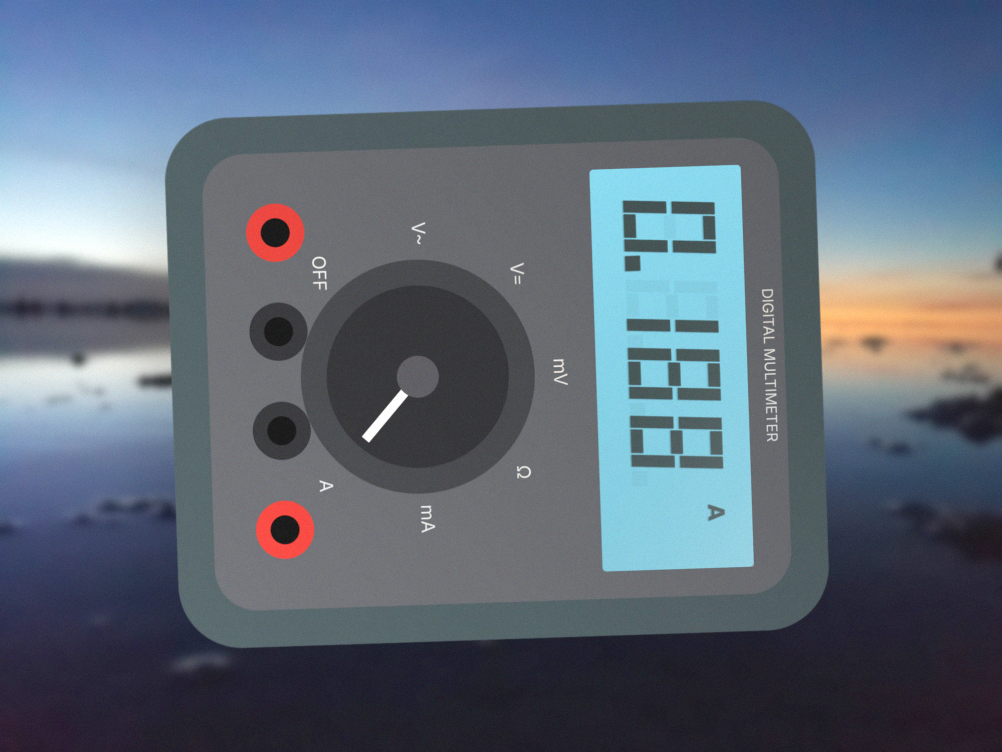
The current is 0.188A
